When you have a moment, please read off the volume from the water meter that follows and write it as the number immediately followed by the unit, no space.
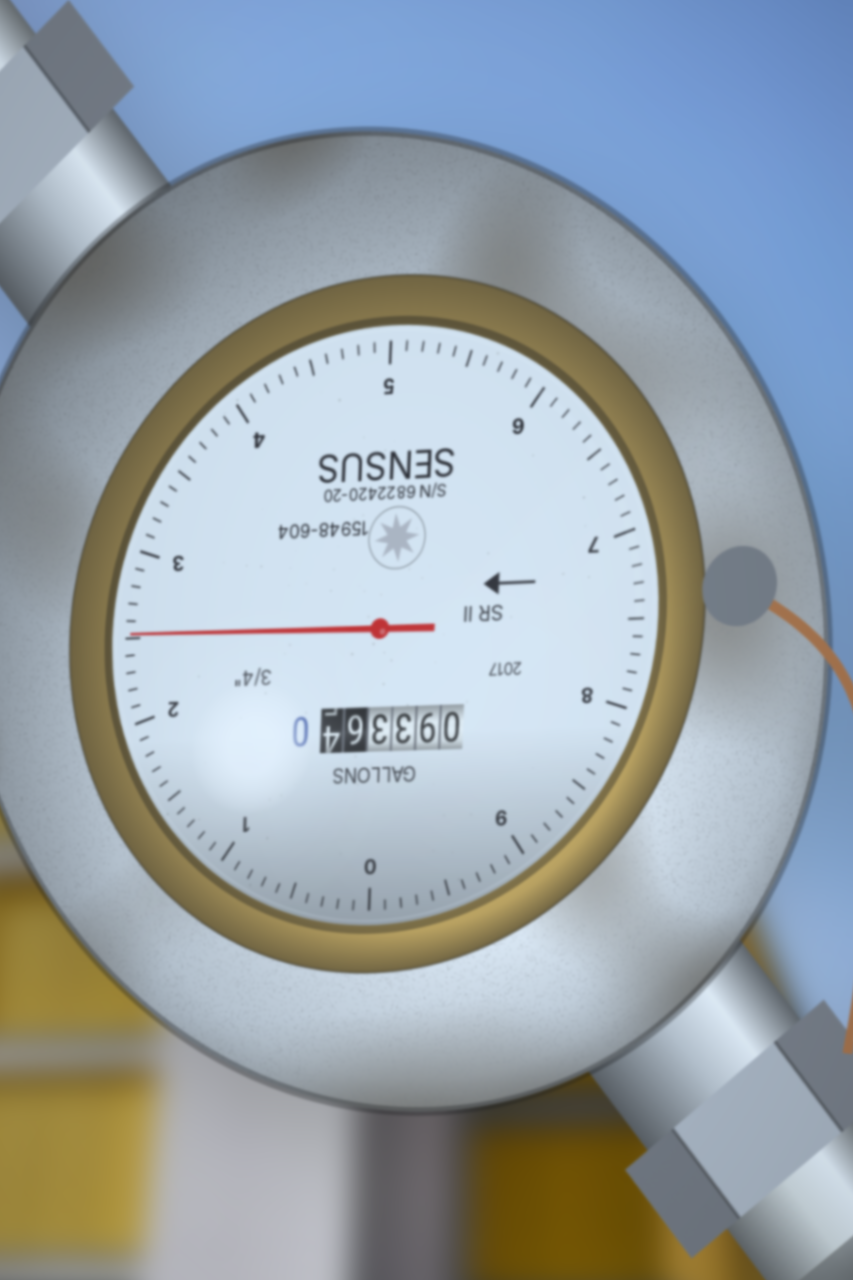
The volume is 933642.5gal
